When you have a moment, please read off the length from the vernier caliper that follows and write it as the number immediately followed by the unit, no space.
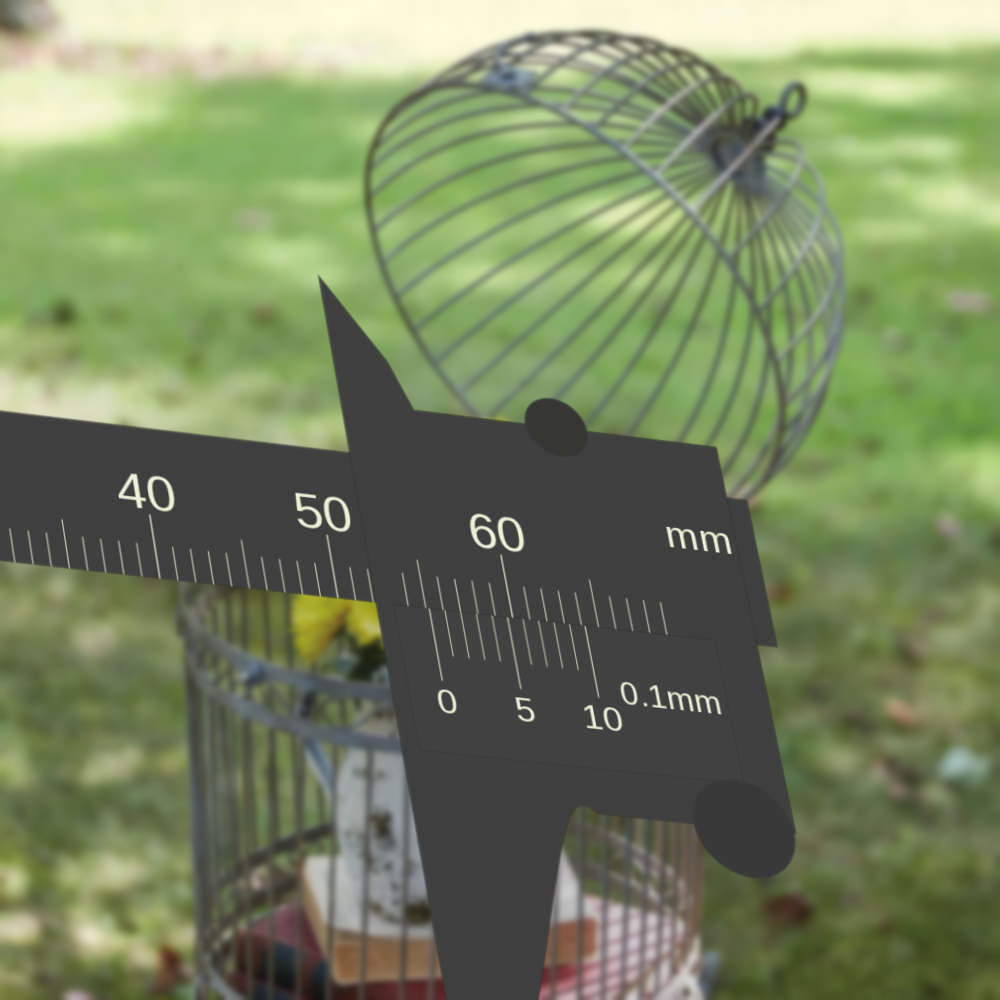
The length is 55.2mm
